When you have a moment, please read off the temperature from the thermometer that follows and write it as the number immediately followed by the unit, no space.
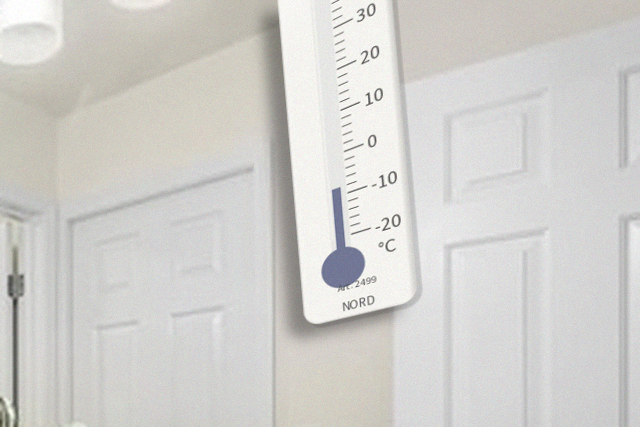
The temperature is -8°C
